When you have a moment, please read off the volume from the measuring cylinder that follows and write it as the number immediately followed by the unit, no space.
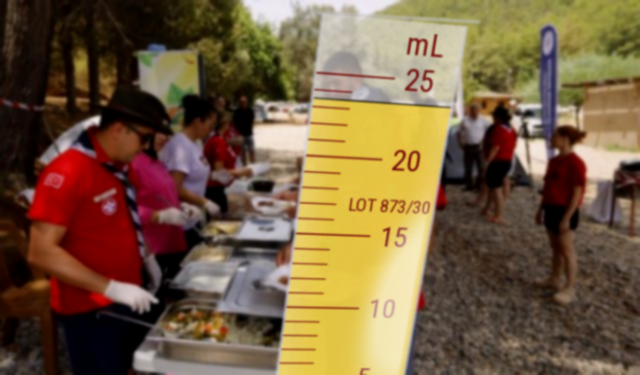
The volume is 23.5mL
